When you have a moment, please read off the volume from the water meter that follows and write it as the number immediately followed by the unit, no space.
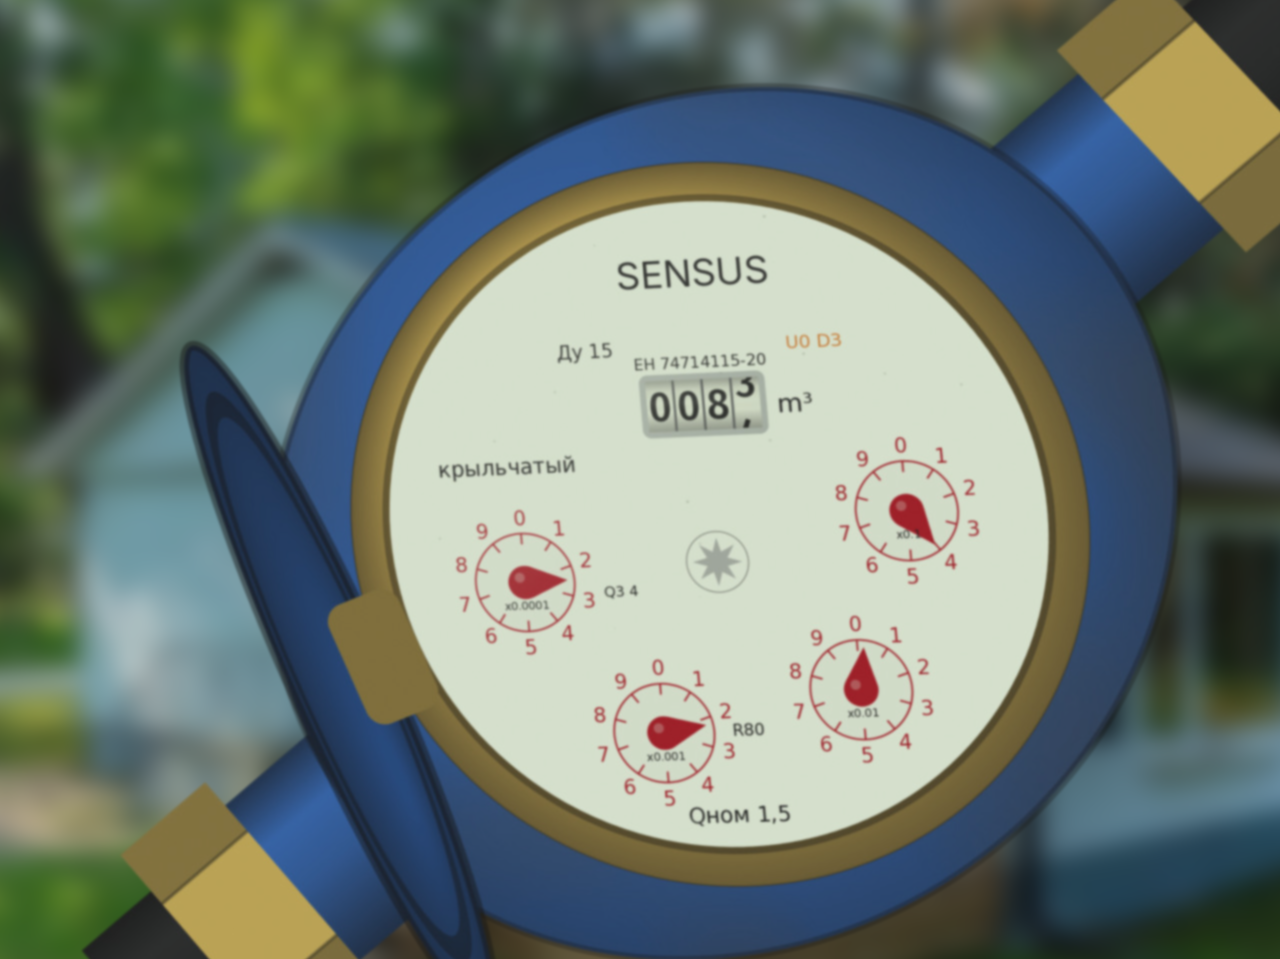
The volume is 83.4022m³
